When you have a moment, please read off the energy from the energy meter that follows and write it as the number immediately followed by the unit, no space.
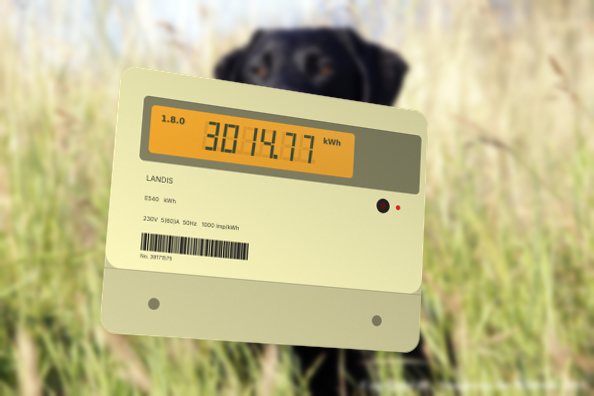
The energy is 3014.77kWh
